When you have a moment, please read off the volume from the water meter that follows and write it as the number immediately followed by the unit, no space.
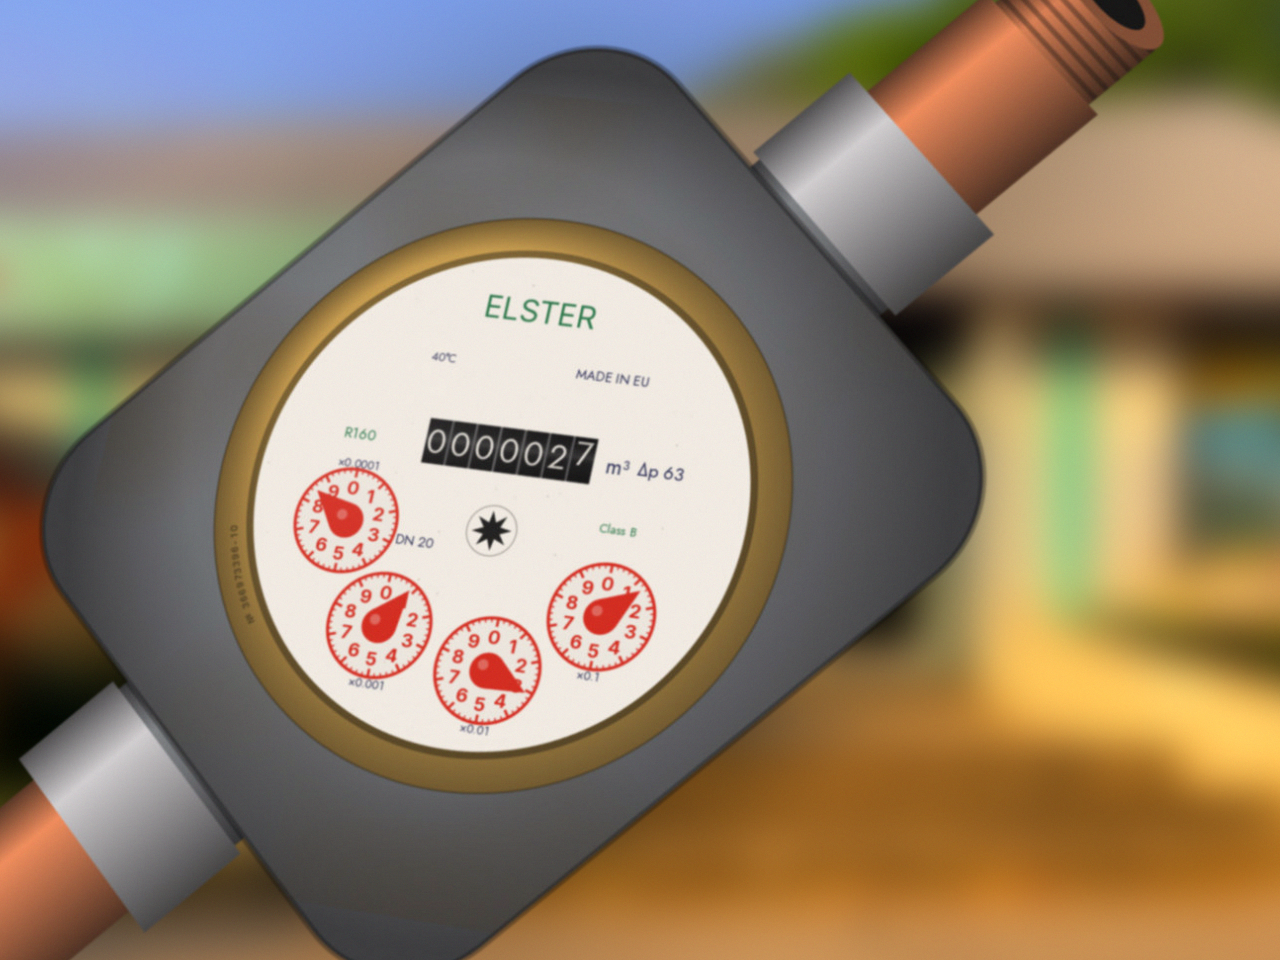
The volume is 27.1308m³
